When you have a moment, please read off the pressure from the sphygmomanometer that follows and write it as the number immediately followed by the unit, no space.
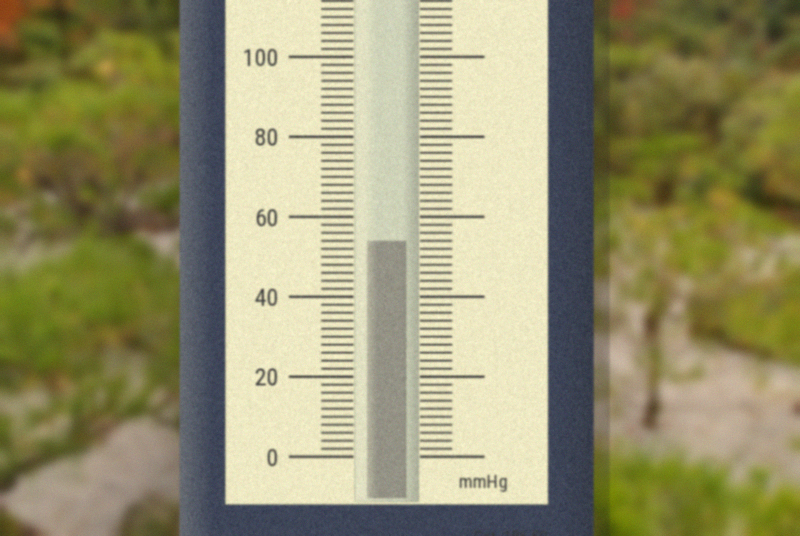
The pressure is 54mmHg
